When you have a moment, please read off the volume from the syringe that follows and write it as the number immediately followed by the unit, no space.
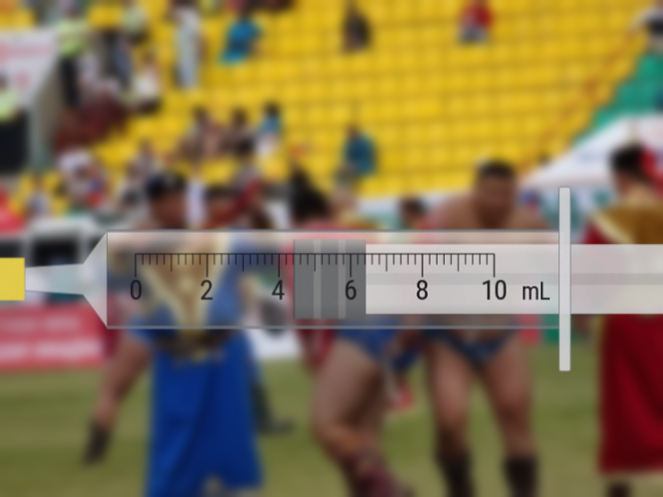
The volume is 4.4mL
